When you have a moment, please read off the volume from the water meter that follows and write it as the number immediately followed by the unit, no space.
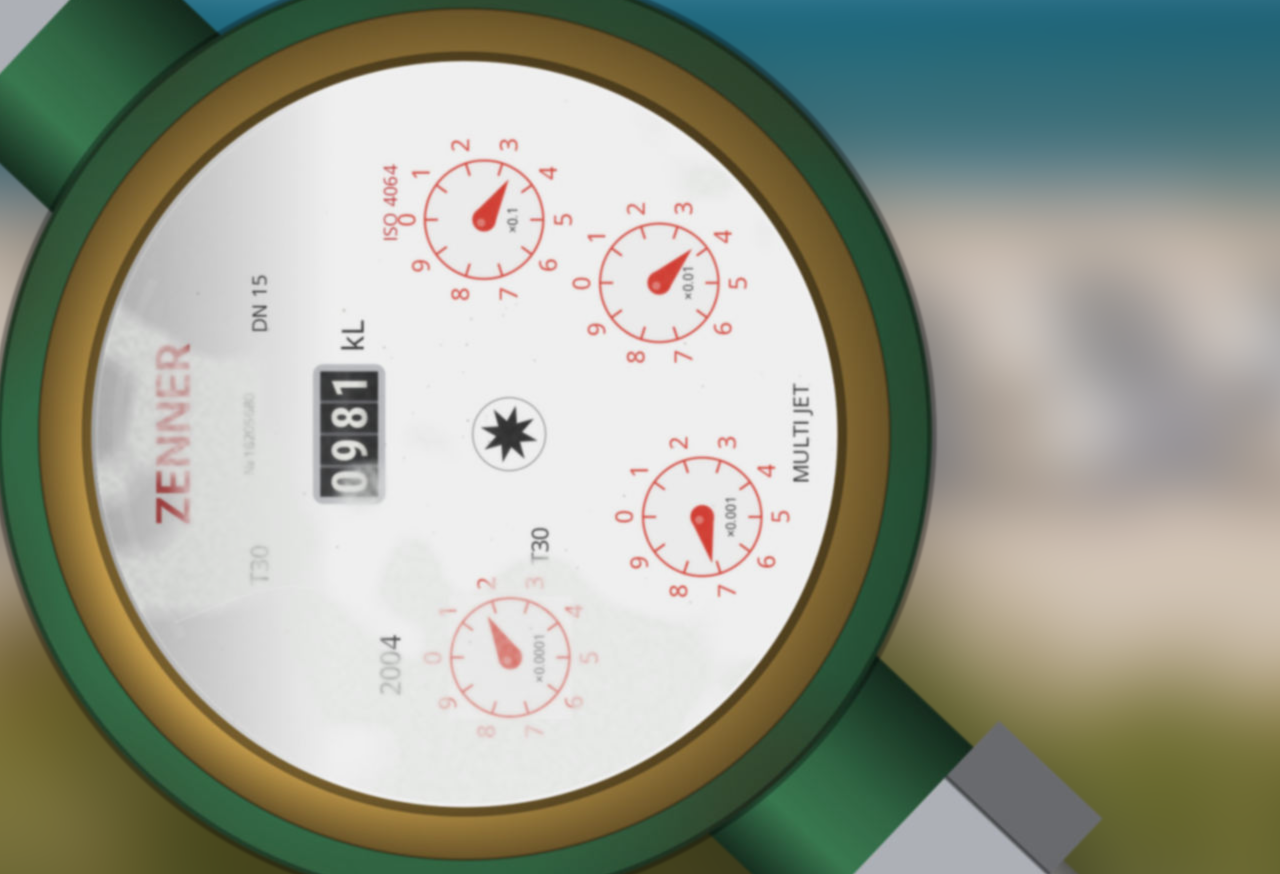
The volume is 981.3371kL
